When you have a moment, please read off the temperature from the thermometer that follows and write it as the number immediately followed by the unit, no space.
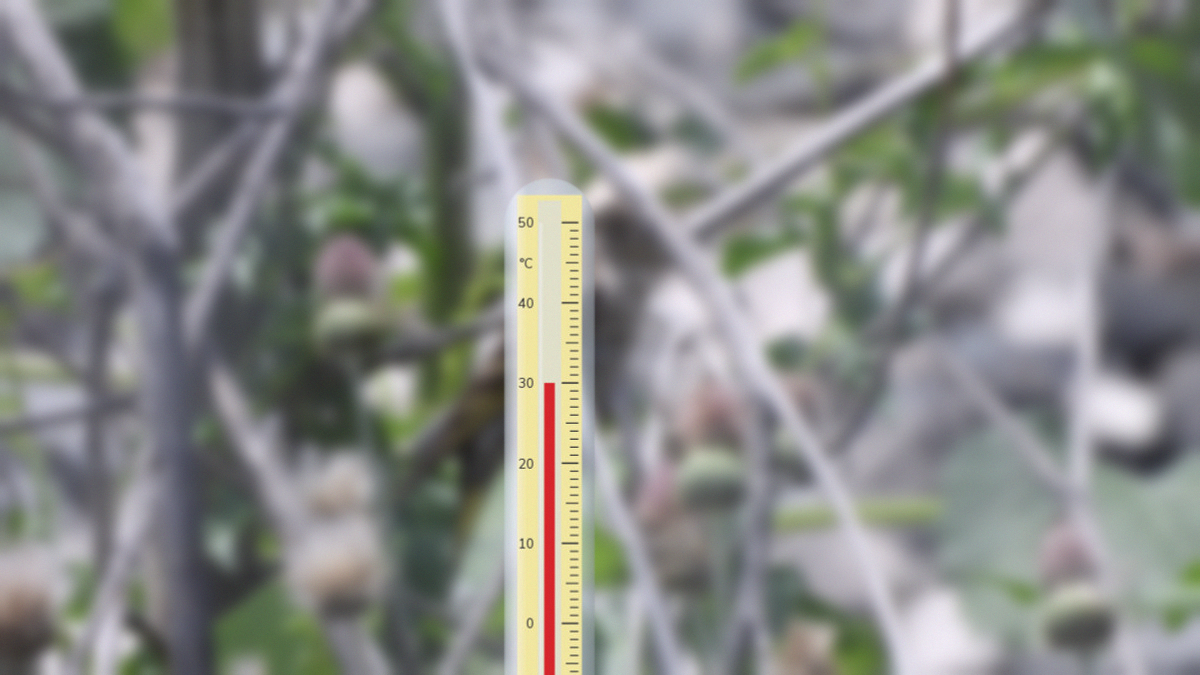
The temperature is 30°C
